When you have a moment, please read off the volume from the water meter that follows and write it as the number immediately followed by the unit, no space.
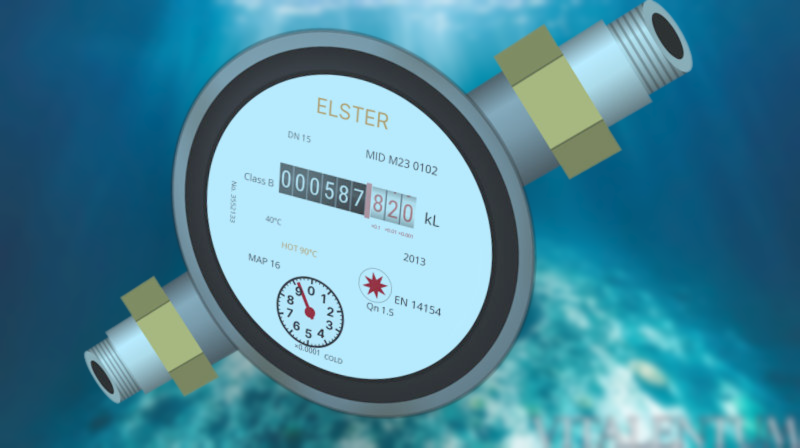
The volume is 587.8199kL
